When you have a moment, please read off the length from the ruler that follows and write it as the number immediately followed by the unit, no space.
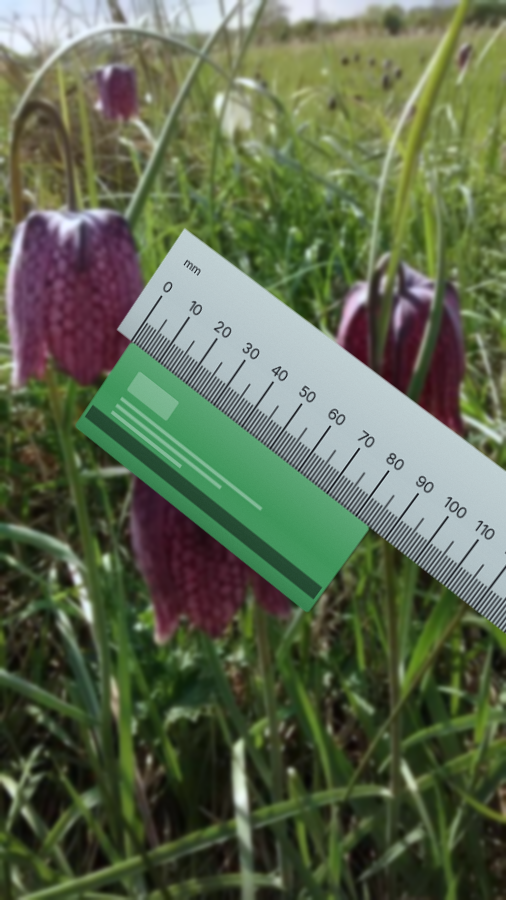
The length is 85mm
